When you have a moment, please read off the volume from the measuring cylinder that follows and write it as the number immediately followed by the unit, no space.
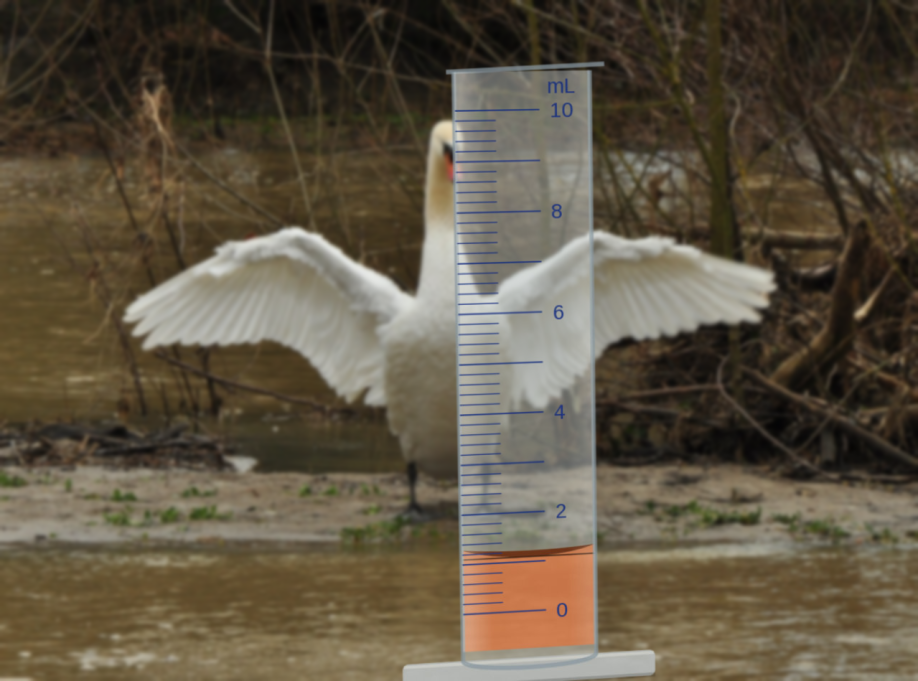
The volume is 1.1mL
